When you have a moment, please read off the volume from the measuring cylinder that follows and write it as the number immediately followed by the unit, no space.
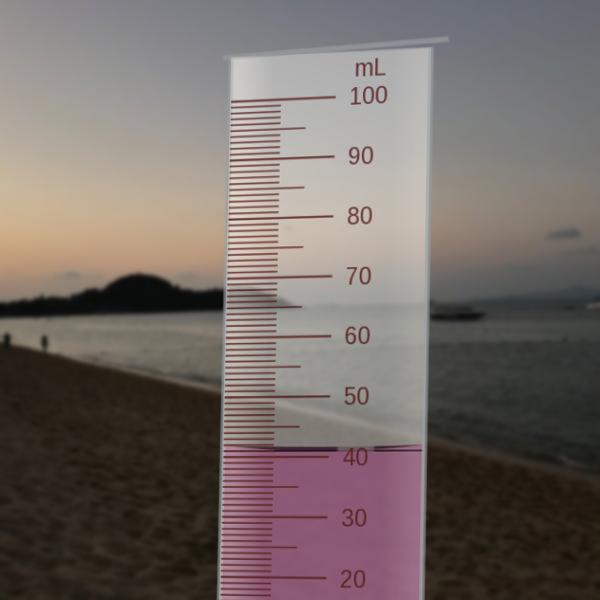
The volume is 41mL
